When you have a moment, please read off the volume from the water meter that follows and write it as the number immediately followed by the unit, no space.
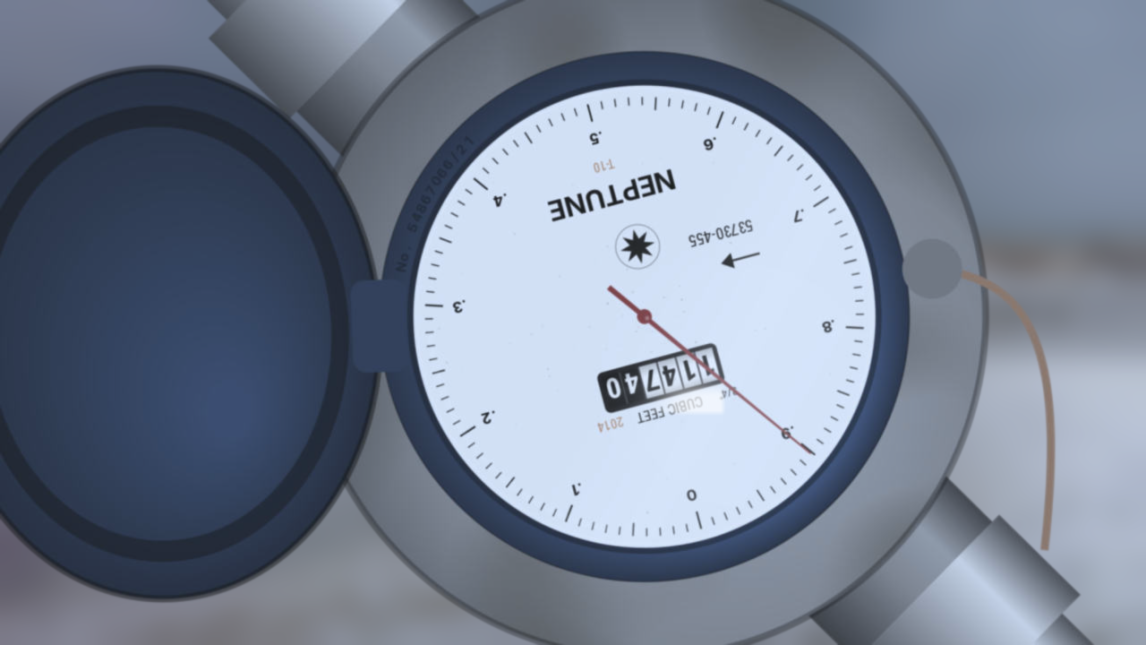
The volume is 114739.90ft³
